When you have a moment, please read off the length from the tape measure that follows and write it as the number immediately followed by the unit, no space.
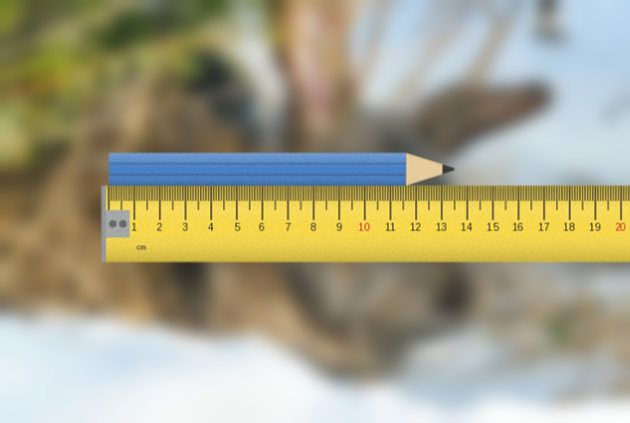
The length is 13.5cm
